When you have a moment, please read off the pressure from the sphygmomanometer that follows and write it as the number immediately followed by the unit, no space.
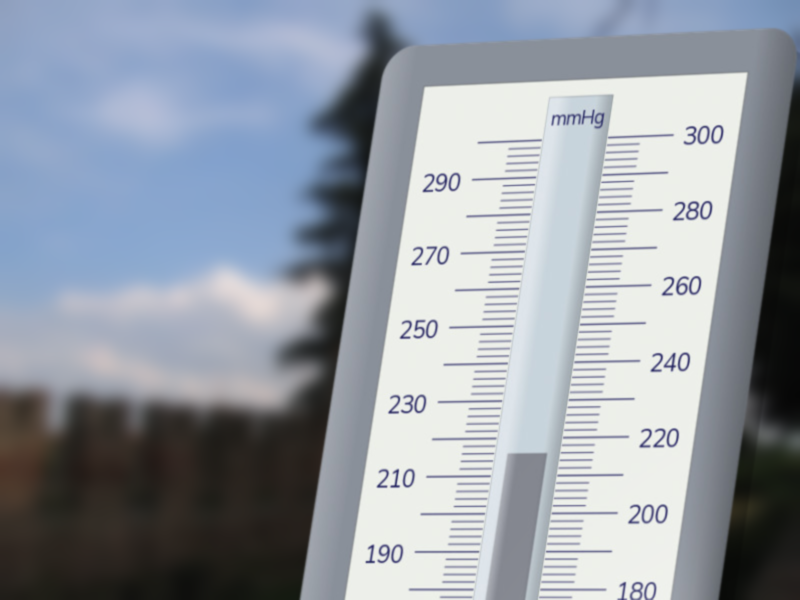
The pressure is 216mmHg
